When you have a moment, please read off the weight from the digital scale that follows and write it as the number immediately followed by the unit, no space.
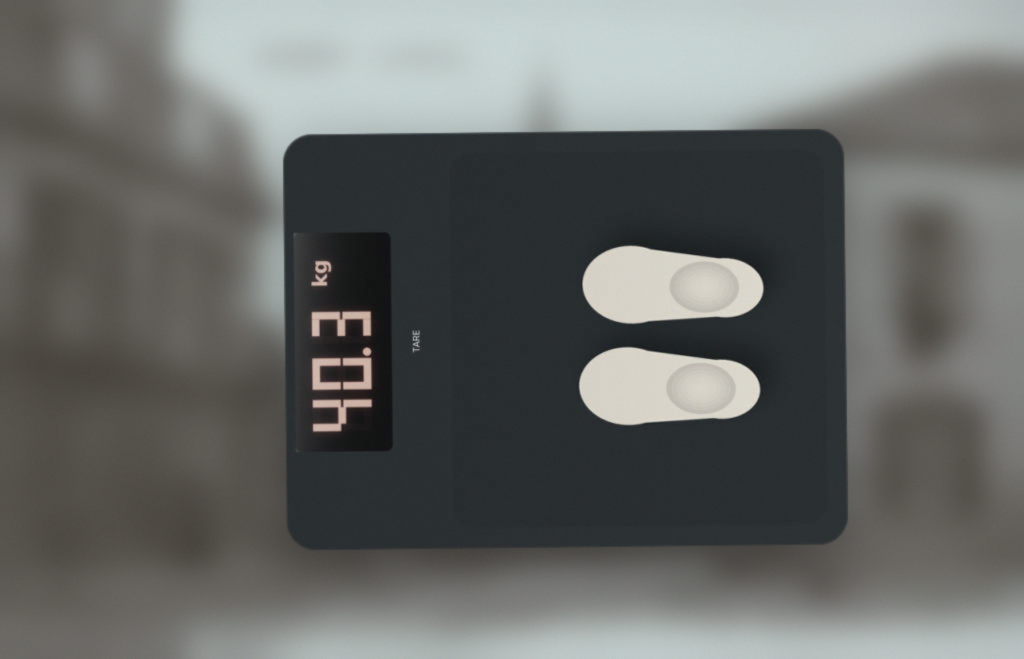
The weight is 40.3kg
